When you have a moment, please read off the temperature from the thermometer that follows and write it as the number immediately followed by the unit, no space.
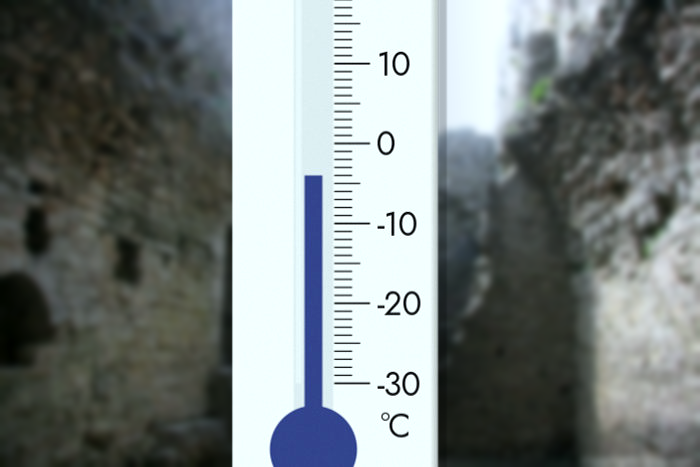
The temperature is -4°C
